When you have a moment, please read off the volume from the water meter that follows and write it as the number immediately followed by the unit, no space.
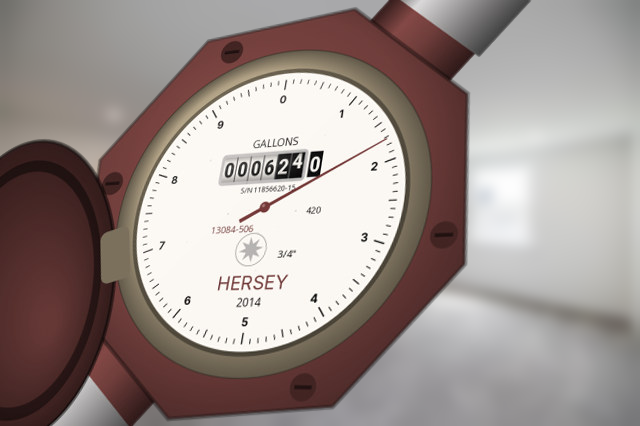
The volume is 6241.7gal
